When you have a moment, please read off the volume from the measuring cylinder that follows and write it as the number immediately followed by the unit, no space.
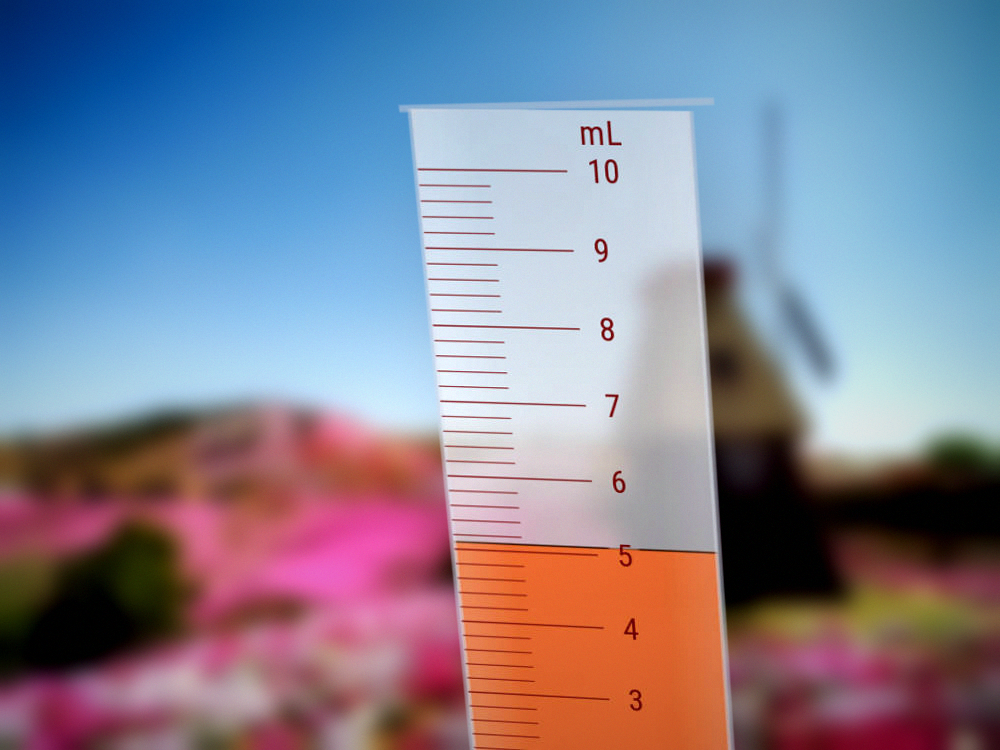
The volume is 5.1mL
